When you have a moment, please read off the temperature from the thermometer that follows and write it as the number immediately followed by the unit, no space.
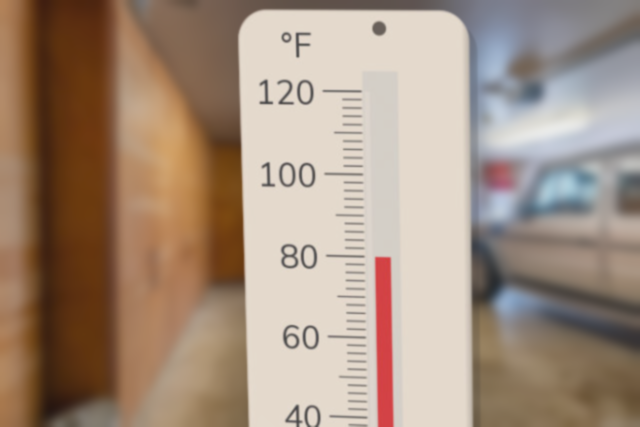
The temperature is 80°F
